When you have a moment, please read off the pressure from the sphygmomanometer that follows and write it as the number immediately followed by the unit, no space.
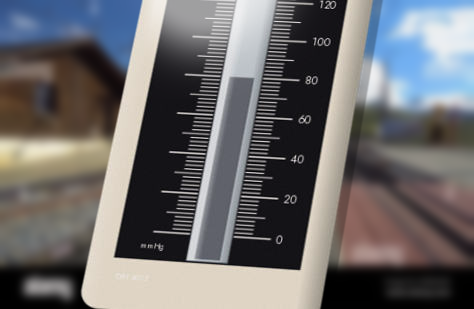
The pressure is 80mmHg
